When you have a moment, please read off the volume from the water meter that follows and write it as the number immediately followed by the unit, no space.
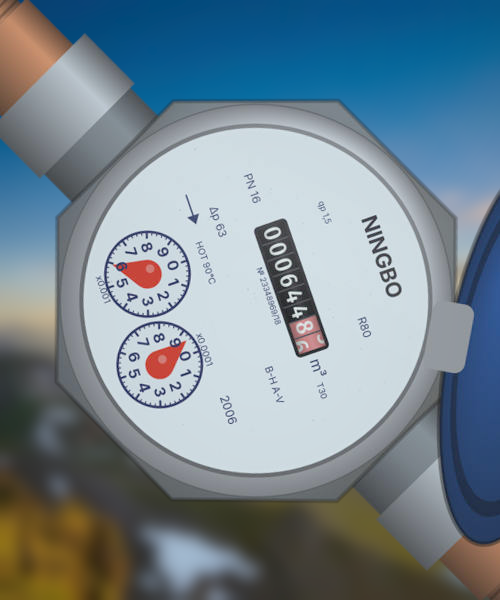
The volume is 644.8559m³
